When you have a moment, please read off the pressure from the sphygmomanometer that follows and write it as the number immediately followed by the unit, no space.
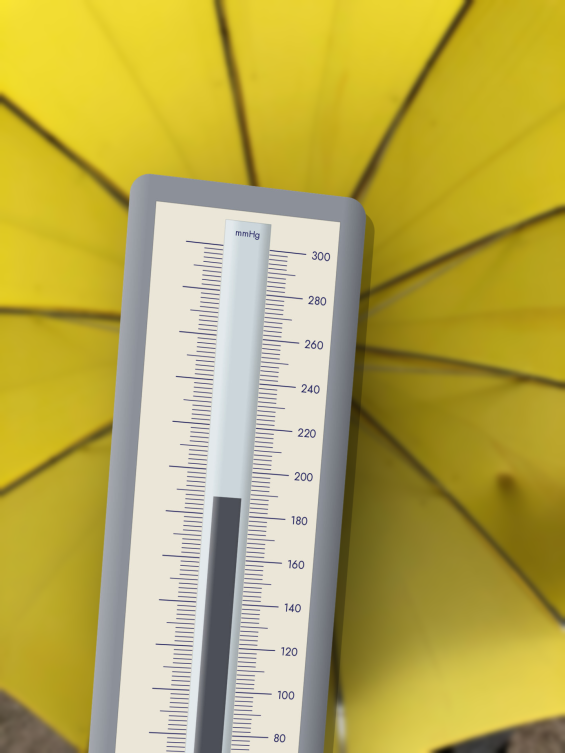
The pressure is 188mmHg
